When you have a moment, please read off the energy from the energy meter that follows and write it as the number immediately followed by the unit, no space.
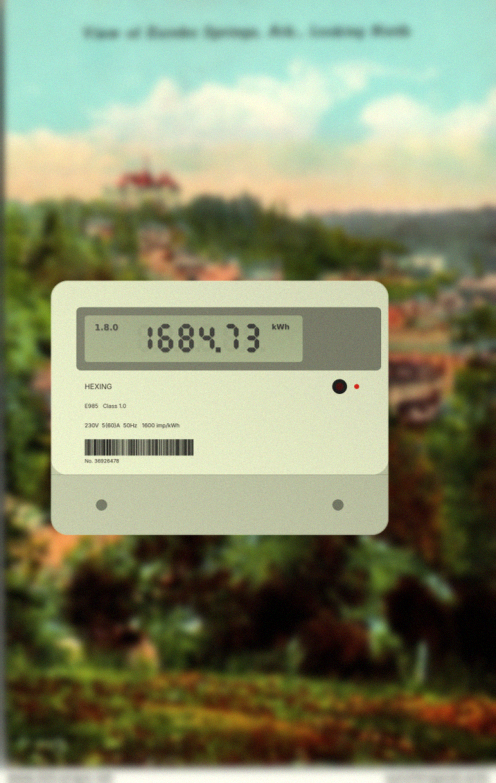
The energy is 1684.73kWh
